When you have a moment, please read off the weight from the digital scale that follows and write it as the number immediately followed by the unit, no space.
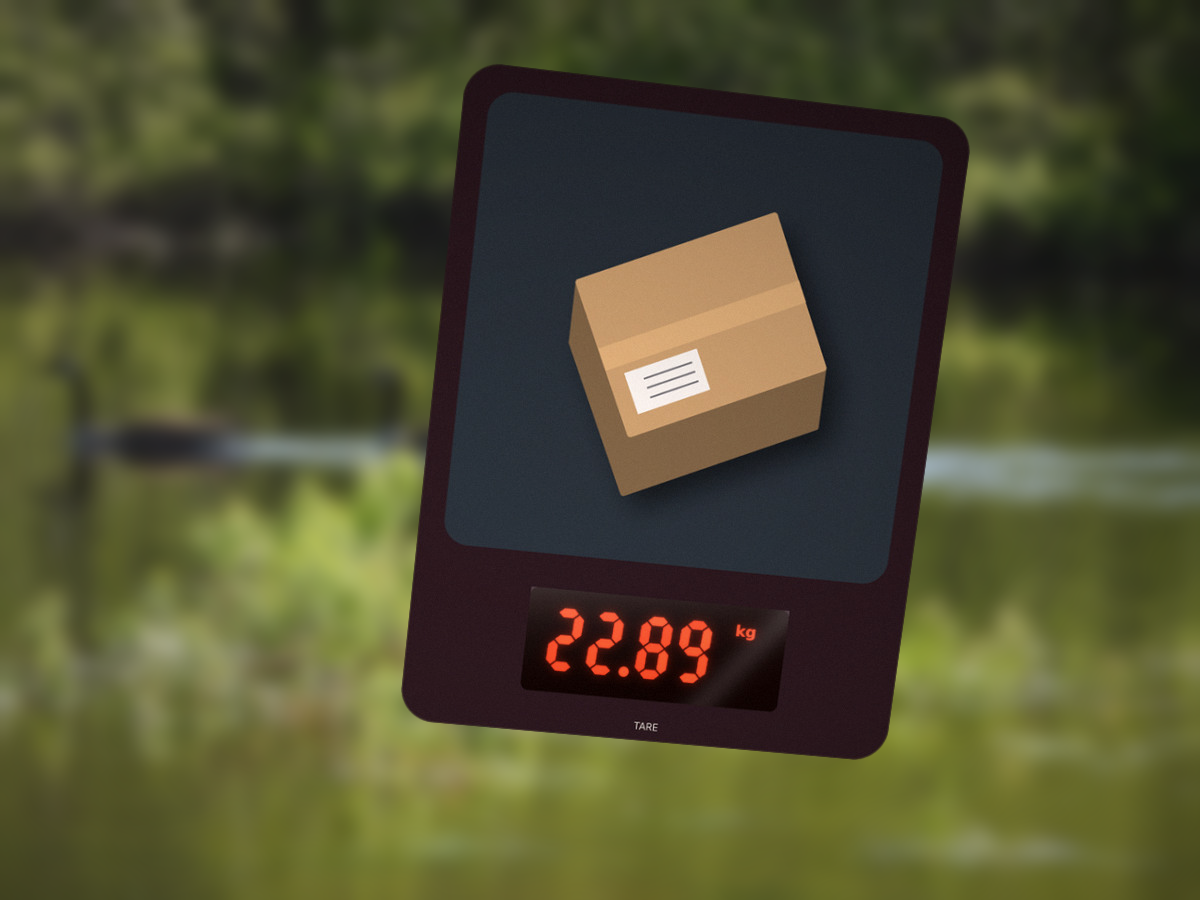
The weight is 22.89kg
